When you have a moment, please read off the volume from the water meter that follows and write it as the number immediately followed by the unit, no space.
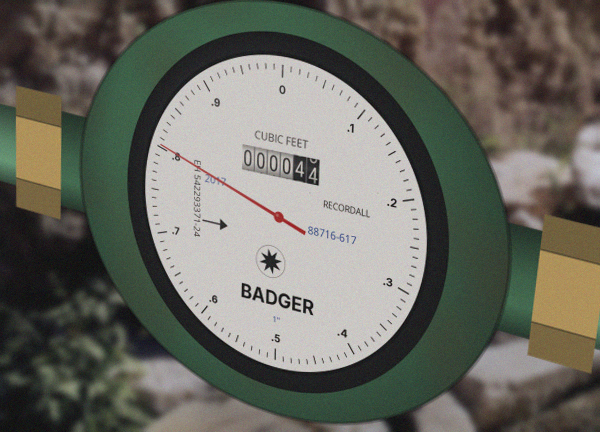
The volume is 43.80ft³
